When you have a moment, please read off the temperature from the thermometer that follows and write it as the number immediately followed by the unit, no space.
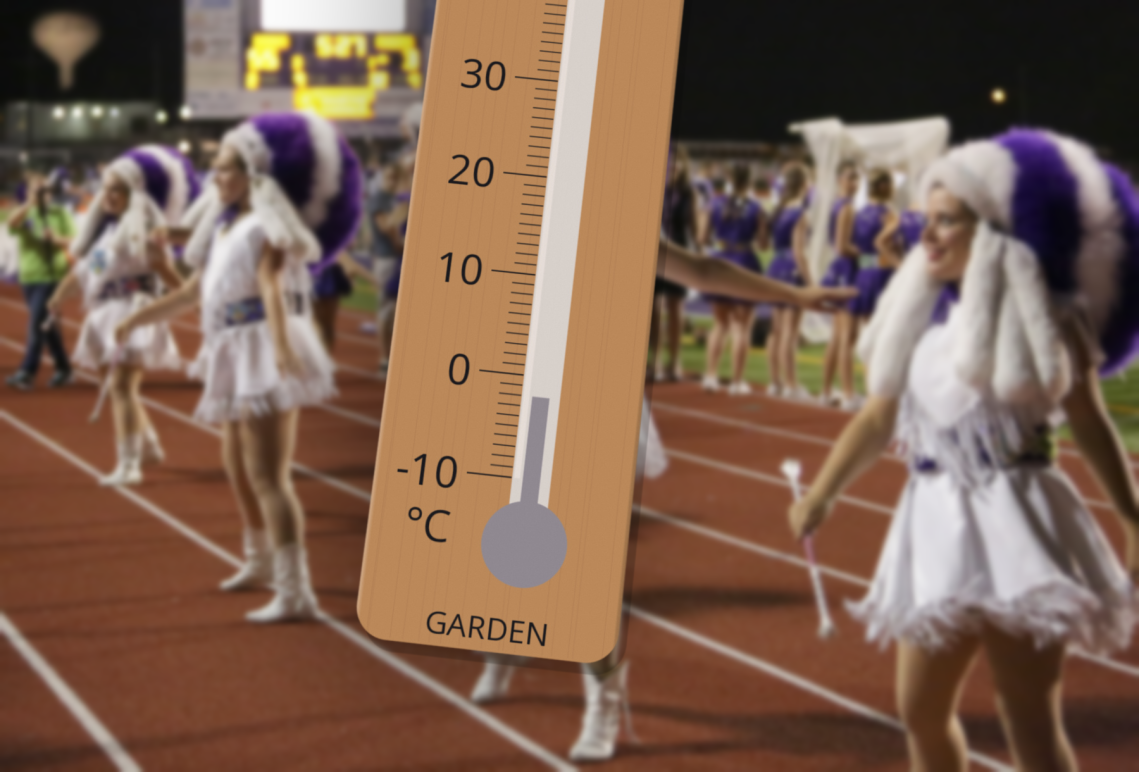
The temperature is -2°C
